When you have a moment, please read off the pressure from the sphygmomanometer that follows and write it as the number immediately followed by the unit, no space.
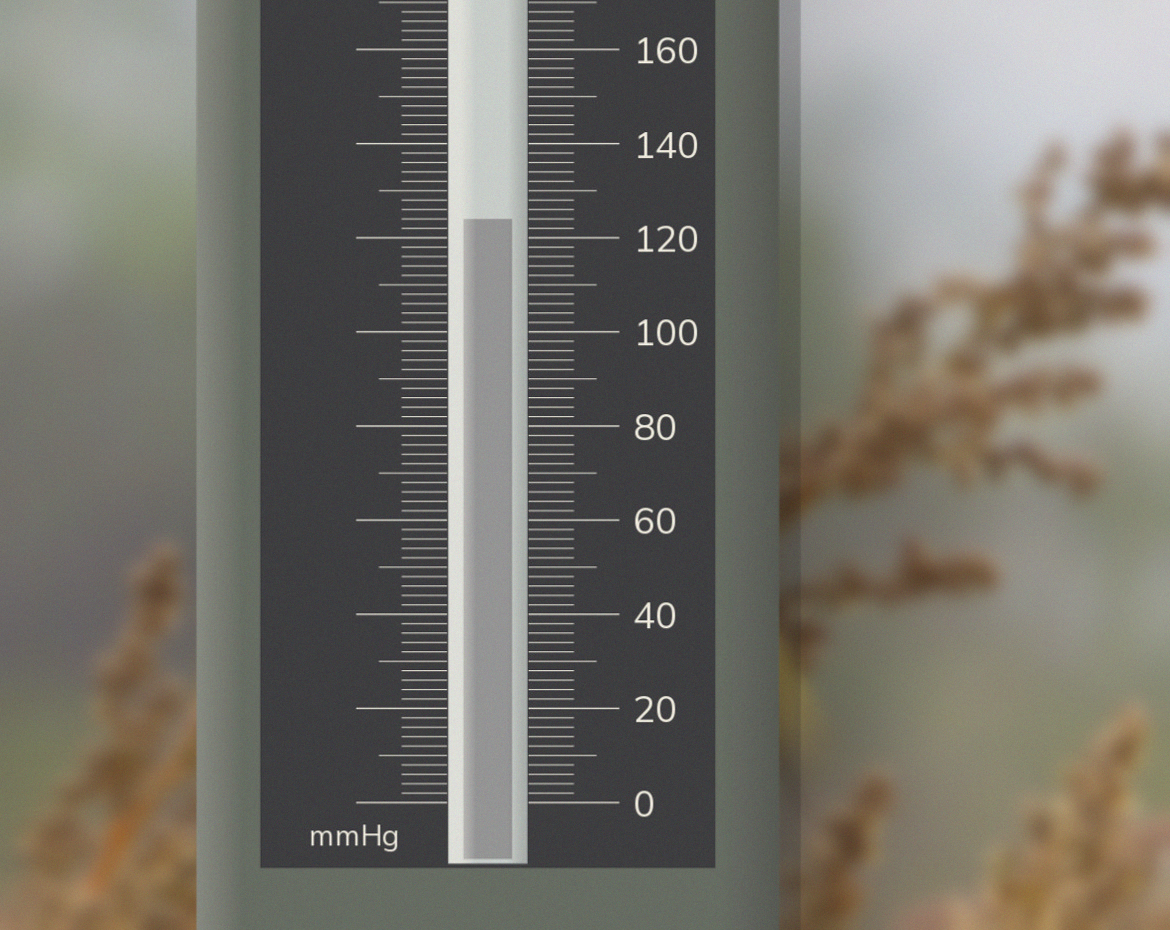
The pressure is 124mmHg
